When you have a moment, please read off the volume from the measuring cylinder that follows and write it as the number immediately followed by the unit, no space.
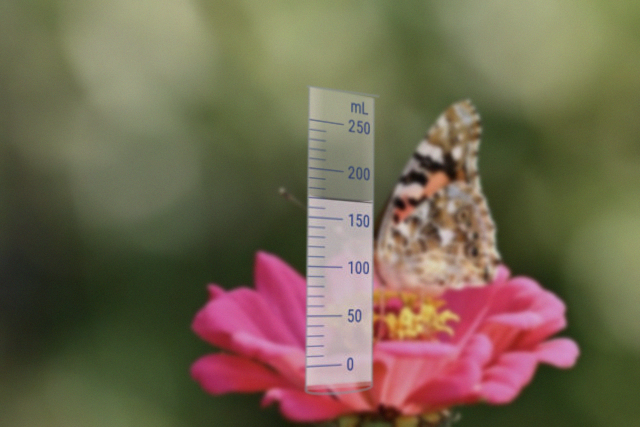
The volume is 170mL
